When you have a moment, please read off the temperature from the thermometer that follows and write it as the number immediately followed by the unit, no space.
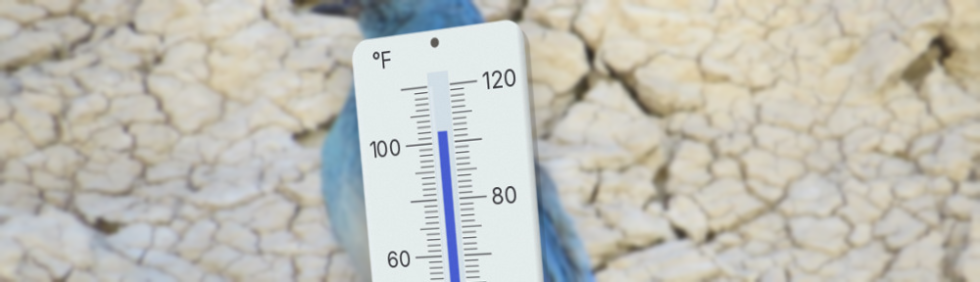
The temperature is 104°F
